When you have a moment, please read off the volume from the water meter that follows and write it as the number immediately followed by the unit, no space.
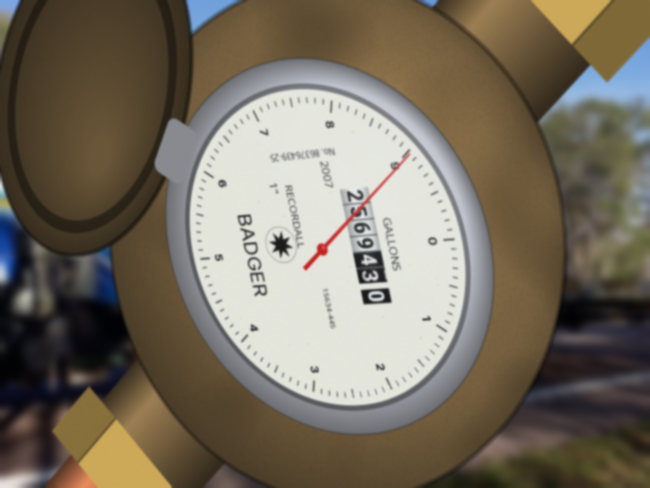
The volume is 2569429.0gal
